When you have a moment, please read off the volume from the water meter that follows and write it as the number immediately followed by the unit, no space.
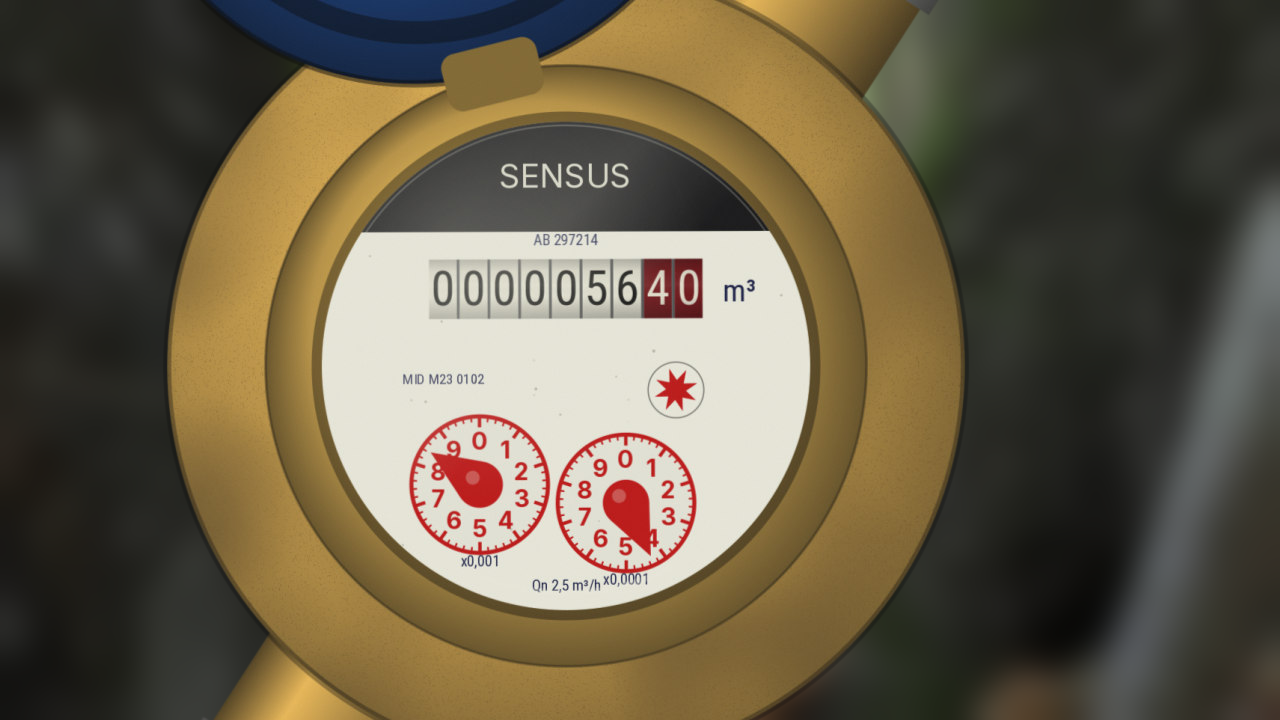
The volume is 56.4084m³
